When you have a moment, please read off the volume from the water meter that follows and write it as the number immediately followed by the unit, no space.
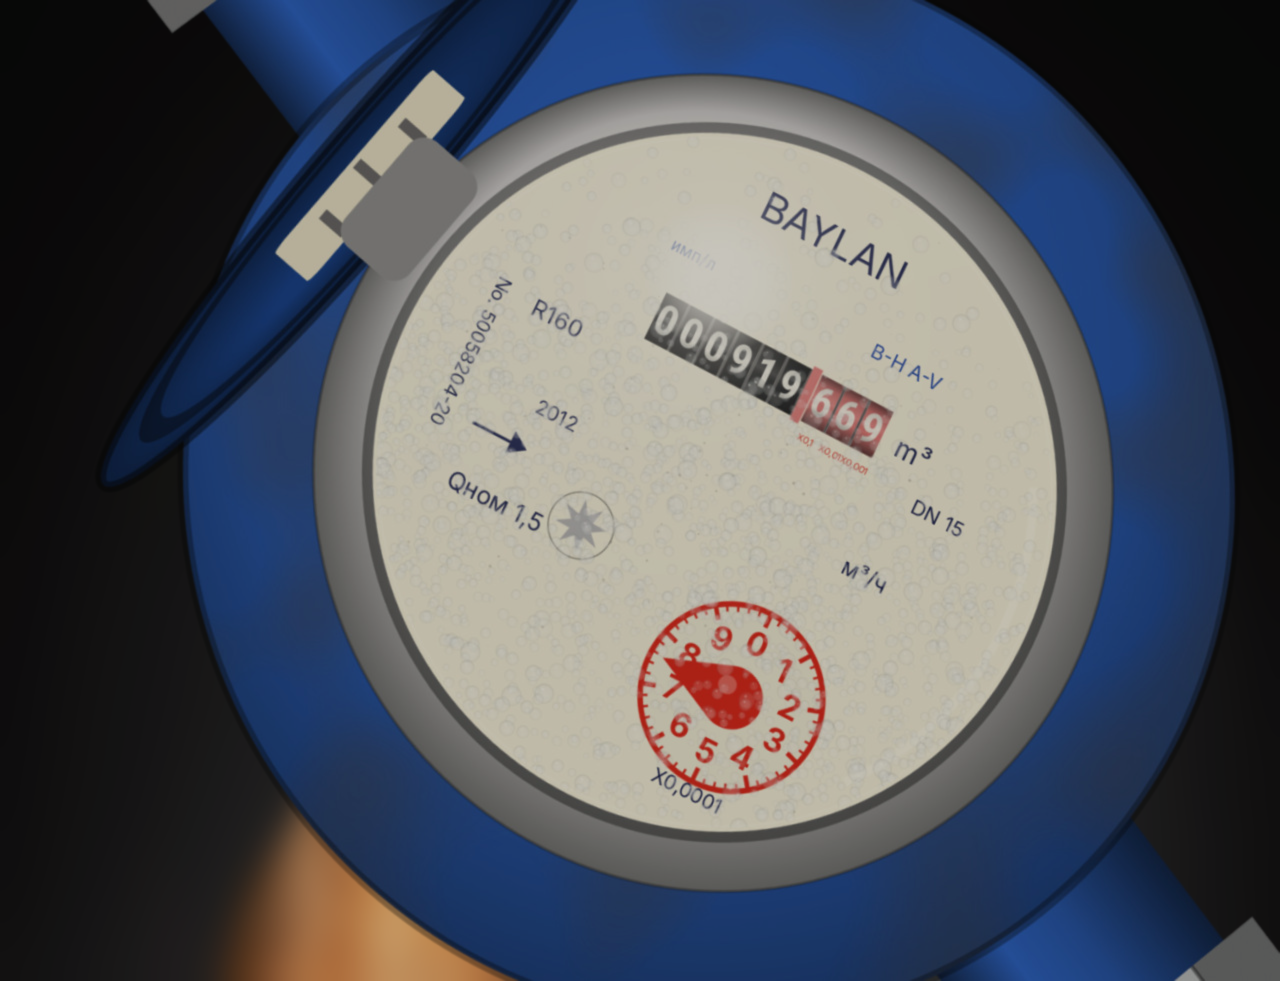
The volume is 919.6697m³
